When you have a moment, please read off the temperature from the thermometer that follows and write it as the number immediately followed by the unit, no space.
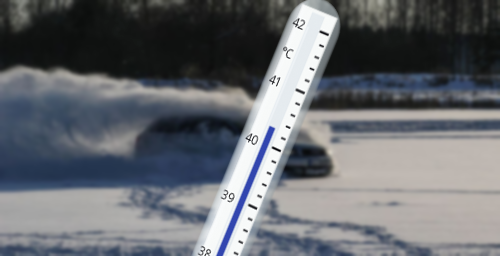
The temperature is 40.3°C
